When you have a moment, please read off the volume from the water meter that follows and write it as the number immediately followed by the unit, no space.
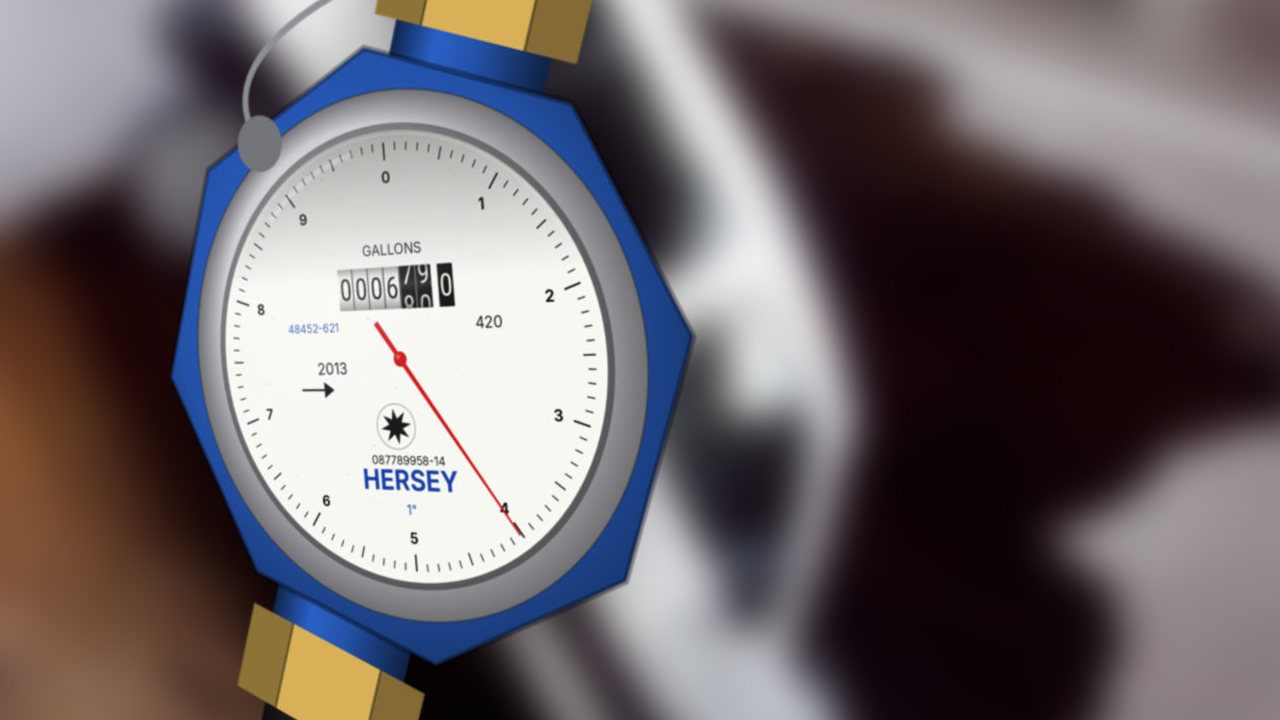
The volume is 6794.0gal
